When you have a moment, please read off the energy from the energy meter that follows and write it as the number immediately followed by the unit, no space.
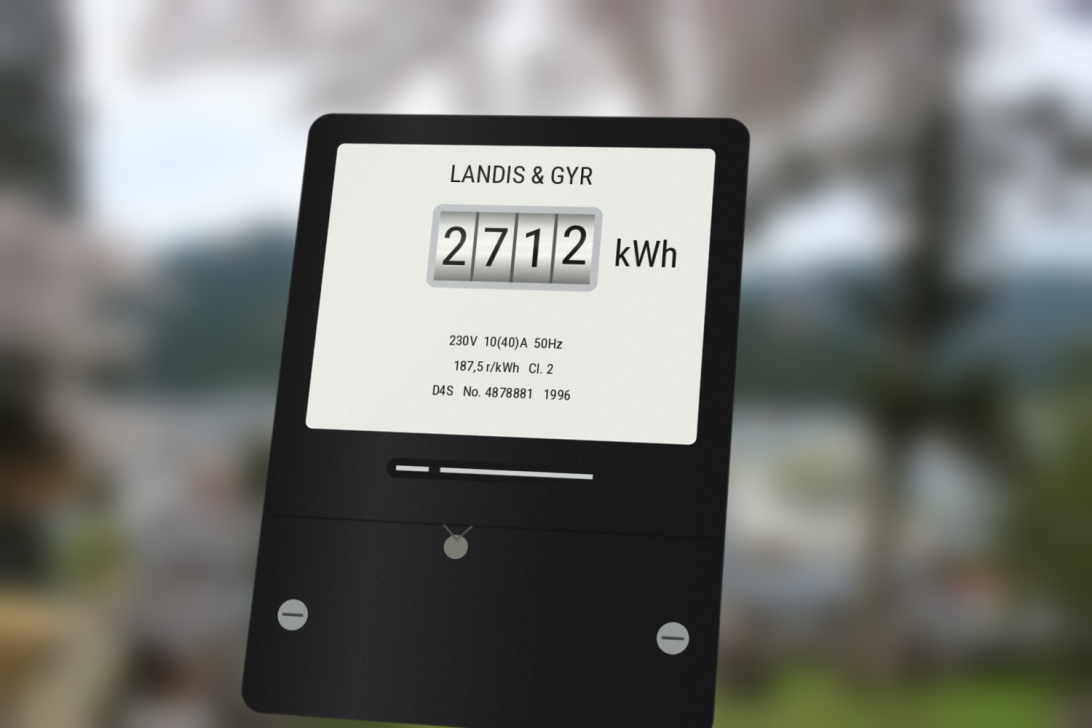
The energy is 2712kWh
